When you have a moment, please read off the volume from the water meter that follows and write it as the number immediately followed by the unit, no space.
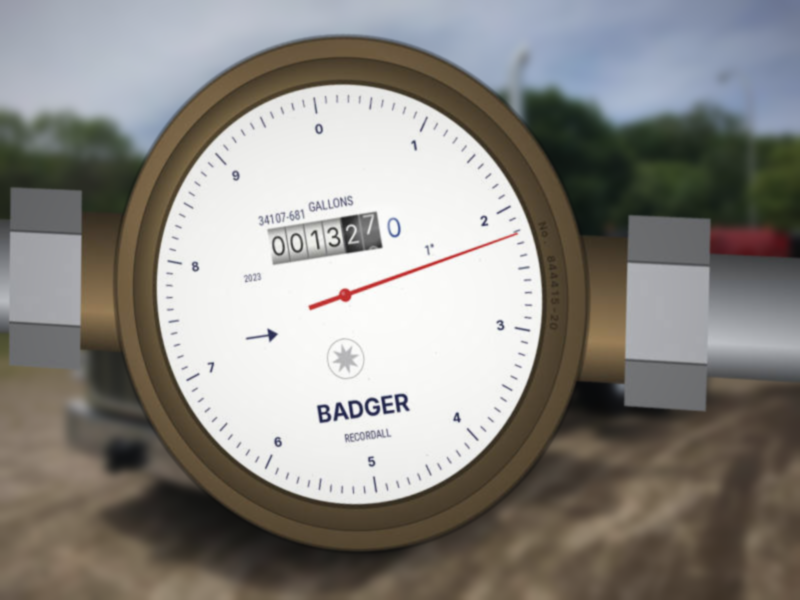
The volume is 13272.2gal
